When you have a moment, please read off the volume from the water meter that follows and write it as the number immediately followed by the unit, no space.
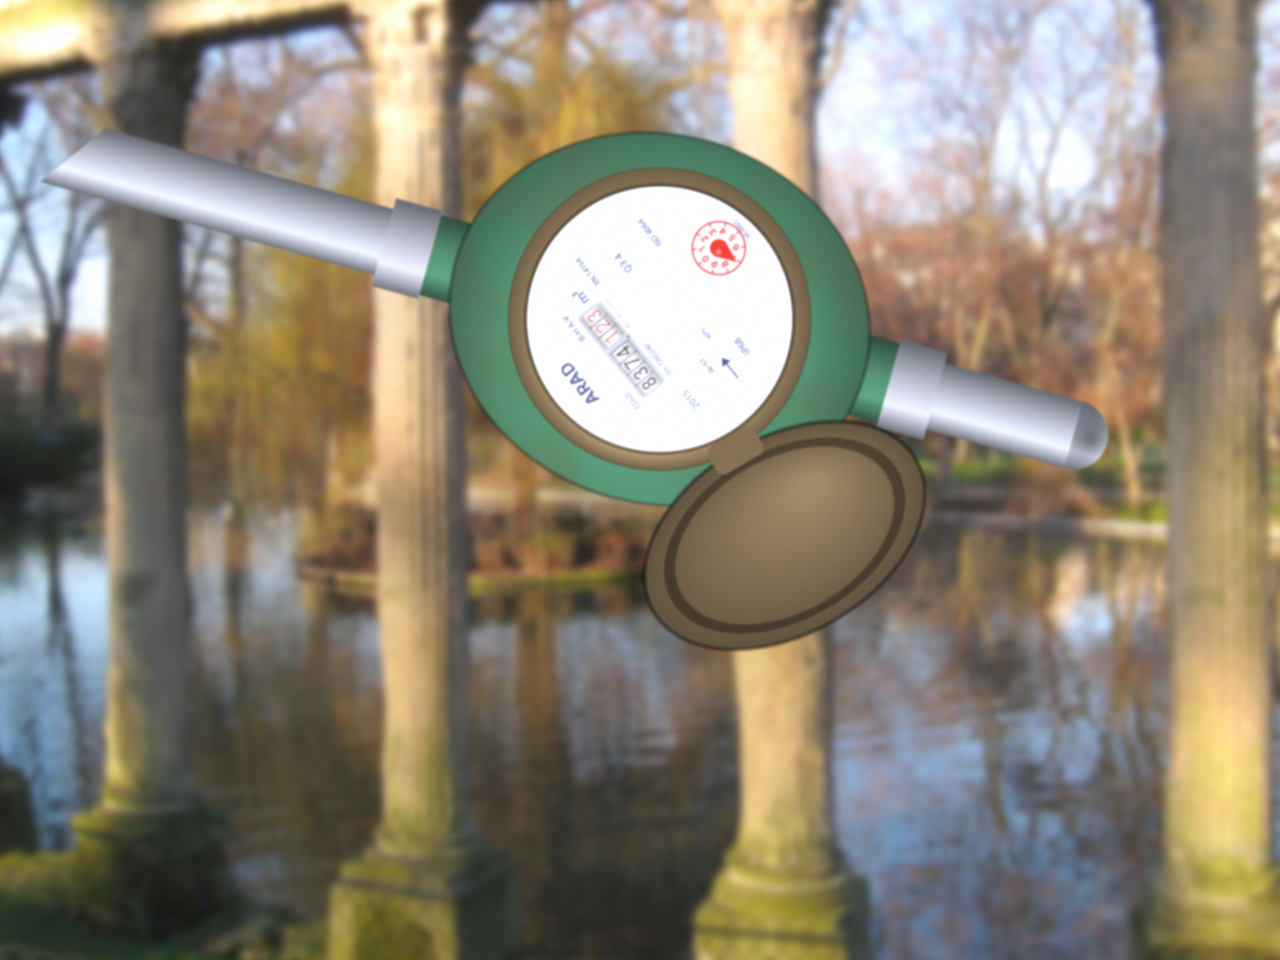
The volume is 8374.1237m³
